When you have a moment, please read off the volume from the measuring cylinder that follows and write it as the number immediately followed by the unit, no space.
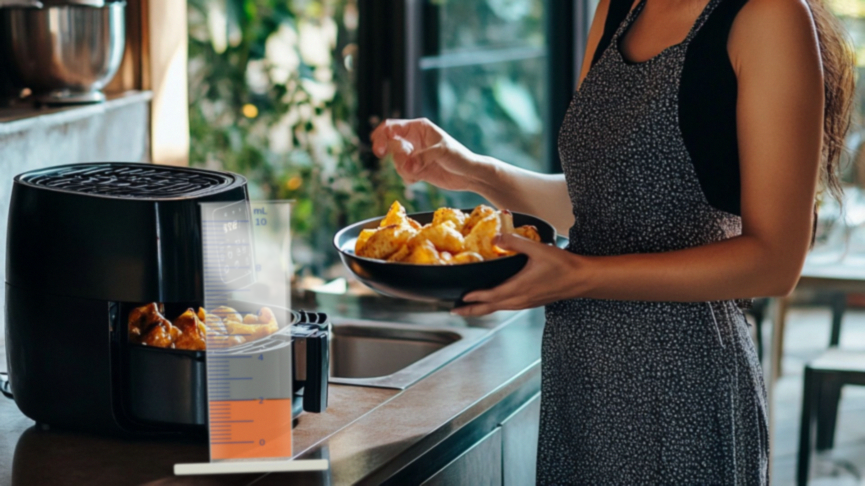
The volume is 2mL
